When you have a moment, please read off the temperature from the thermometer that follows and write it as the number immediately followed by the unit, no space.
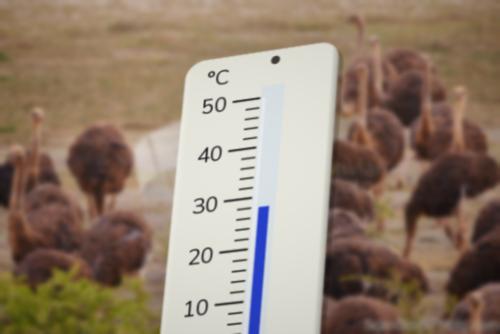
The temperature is 28°C
